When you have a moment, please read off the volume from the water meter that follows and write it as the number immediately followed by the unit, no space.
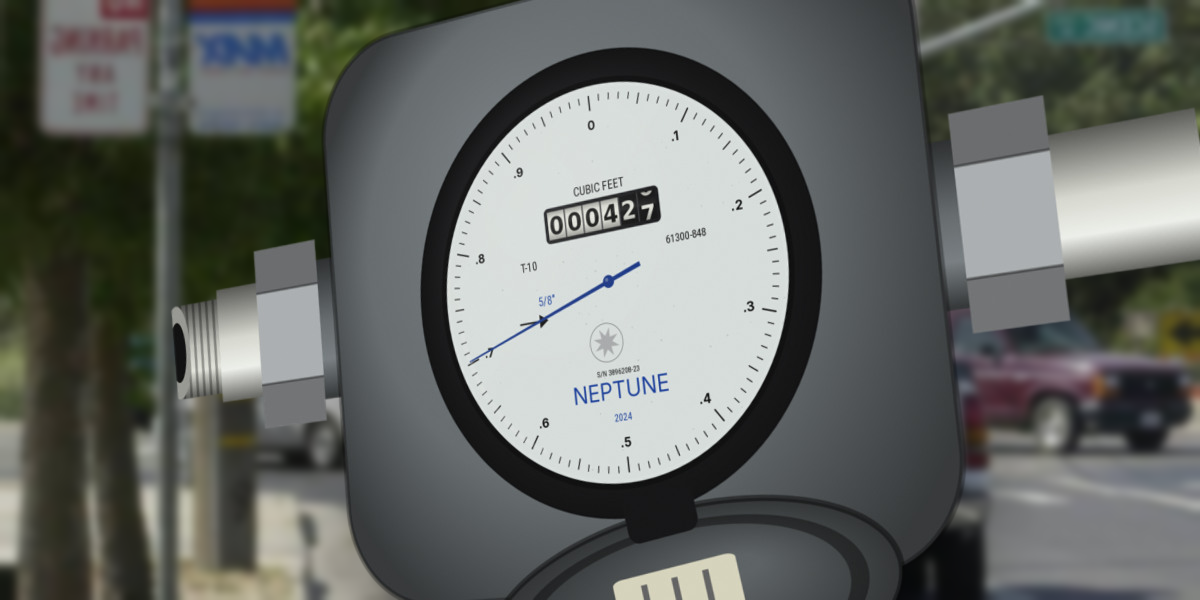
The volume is 426.70ft³
